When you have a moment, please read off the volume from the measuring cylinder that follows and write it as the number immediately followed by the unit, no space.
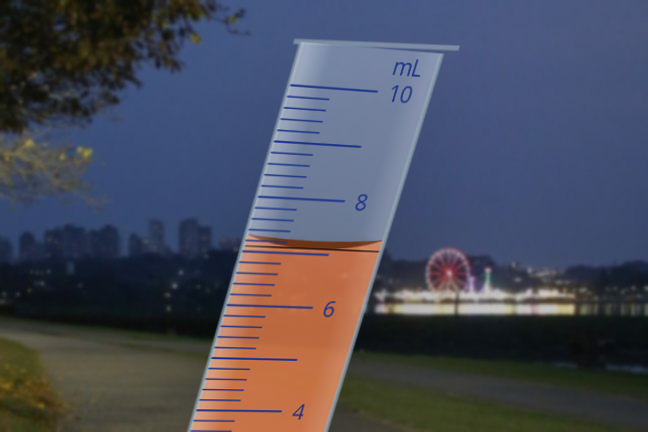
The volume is 7.1mL
